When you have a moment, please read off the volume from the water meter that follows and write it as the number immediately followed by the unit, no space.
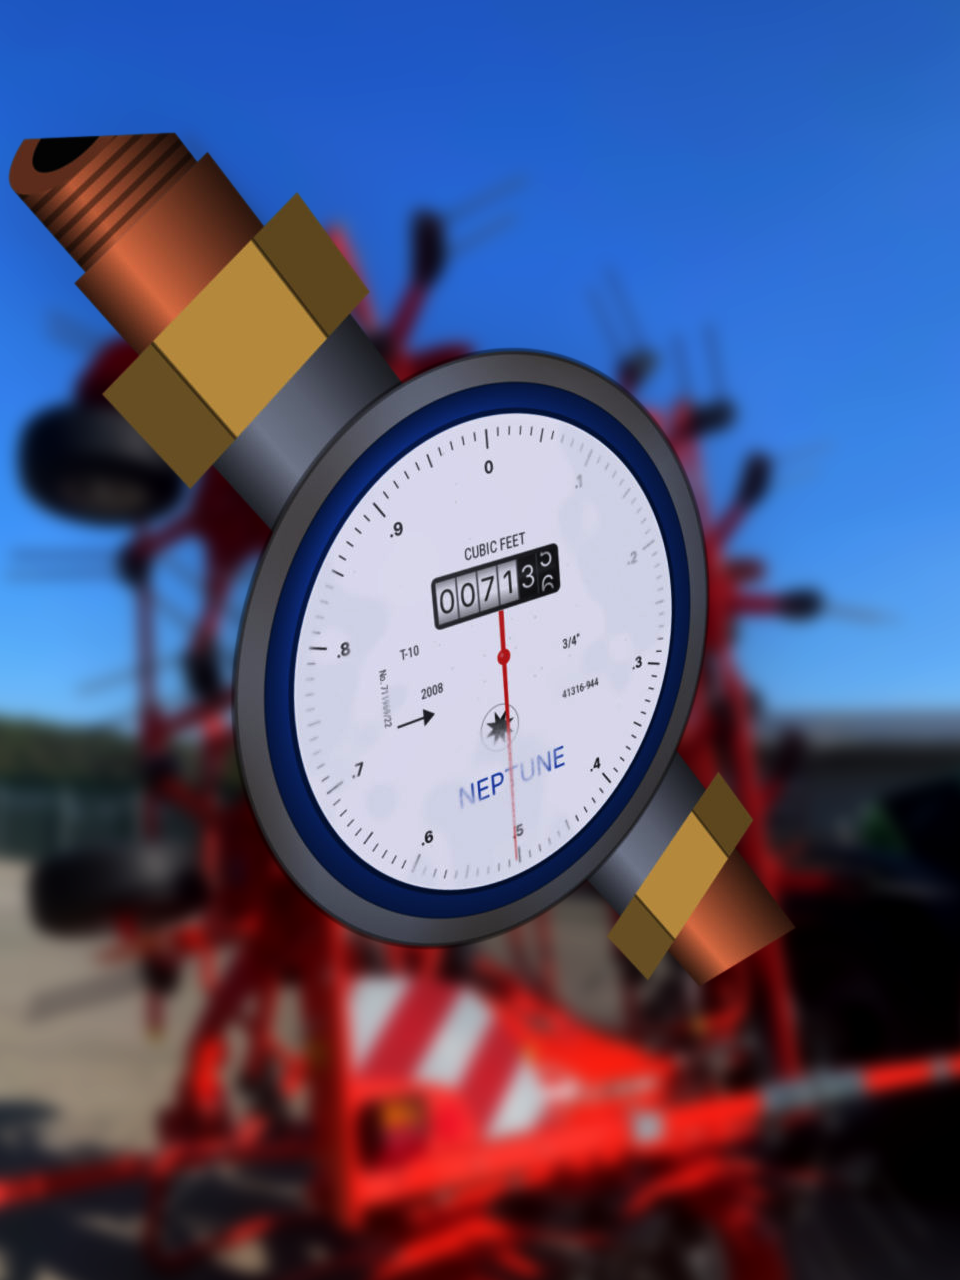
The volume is 7135.50ft³
